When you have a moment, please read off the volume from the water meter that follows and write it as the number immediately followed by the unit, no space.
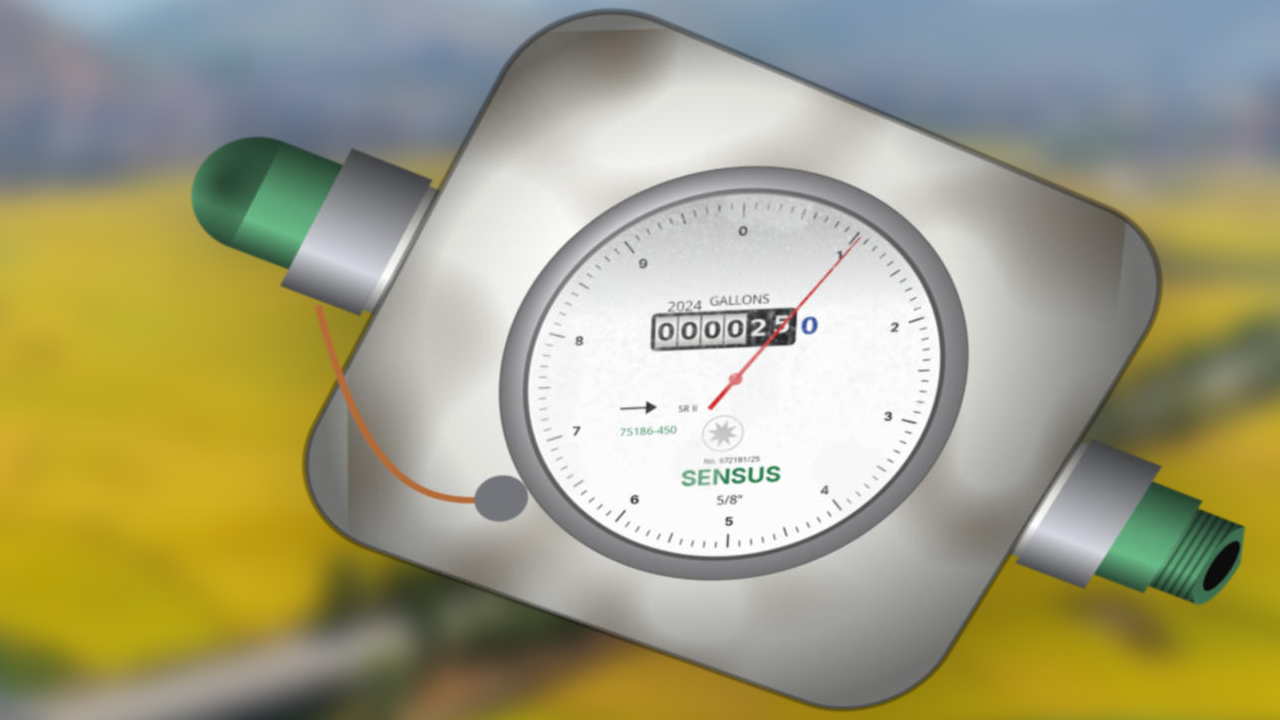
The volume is 251.0gal
